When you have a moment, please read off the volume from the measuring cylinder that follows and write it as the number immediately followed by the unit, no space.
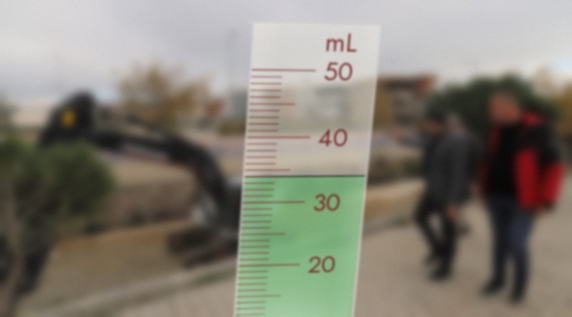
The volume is 34mL
